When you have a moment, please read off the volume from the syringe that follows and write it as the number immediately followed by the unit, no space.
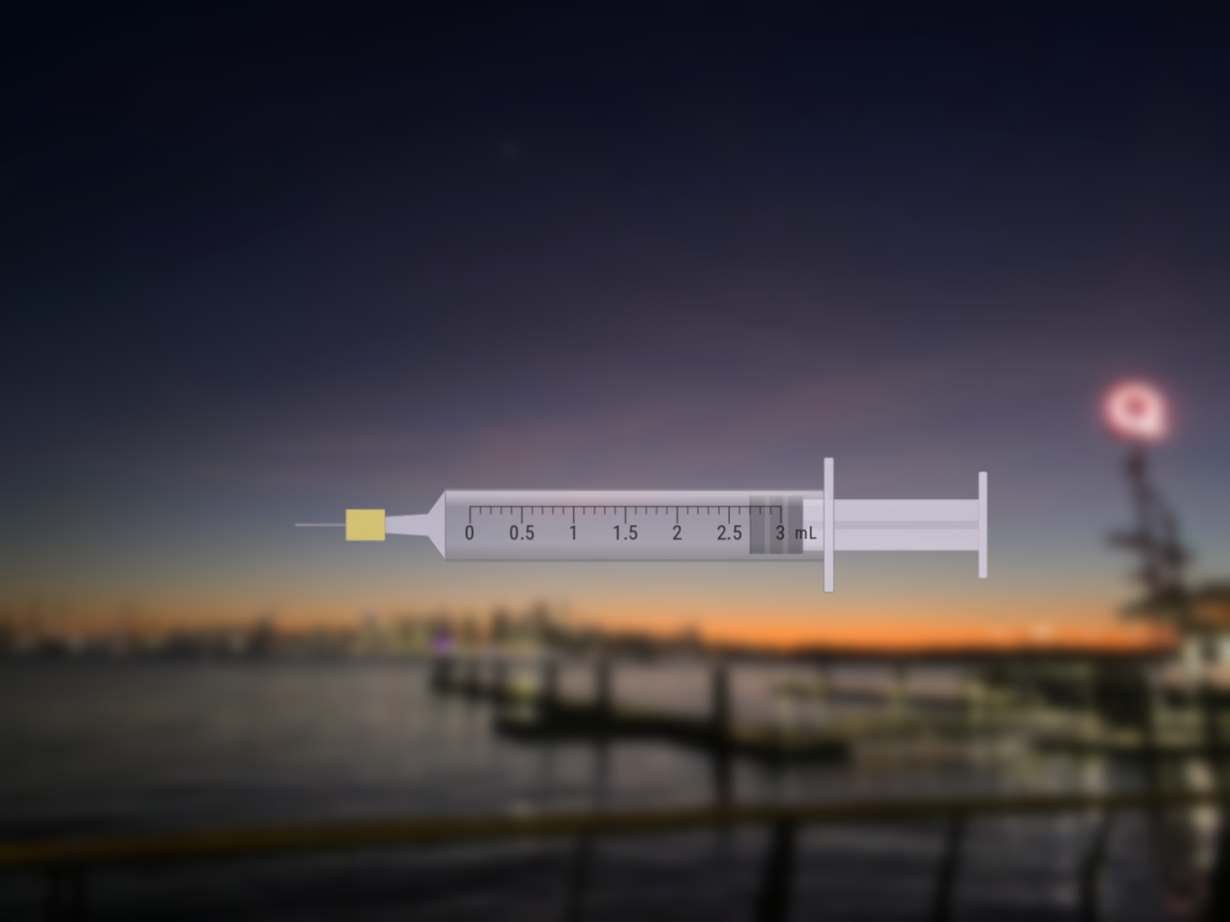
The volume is 2.7mL
